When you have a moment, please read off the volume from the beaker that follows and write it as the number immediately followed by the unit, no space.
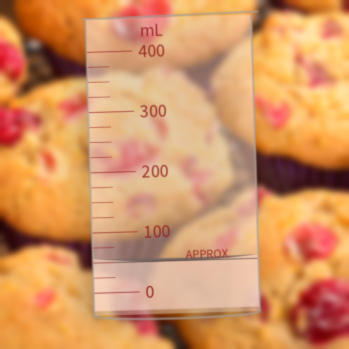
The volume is 50mL
